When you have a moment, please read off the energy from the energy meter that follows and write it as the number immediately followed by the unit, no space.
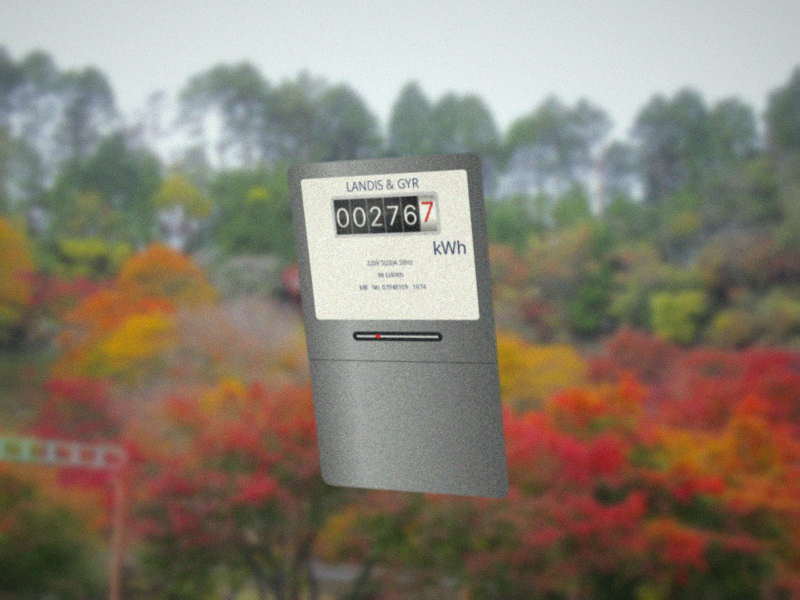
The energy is 276.7kWh
